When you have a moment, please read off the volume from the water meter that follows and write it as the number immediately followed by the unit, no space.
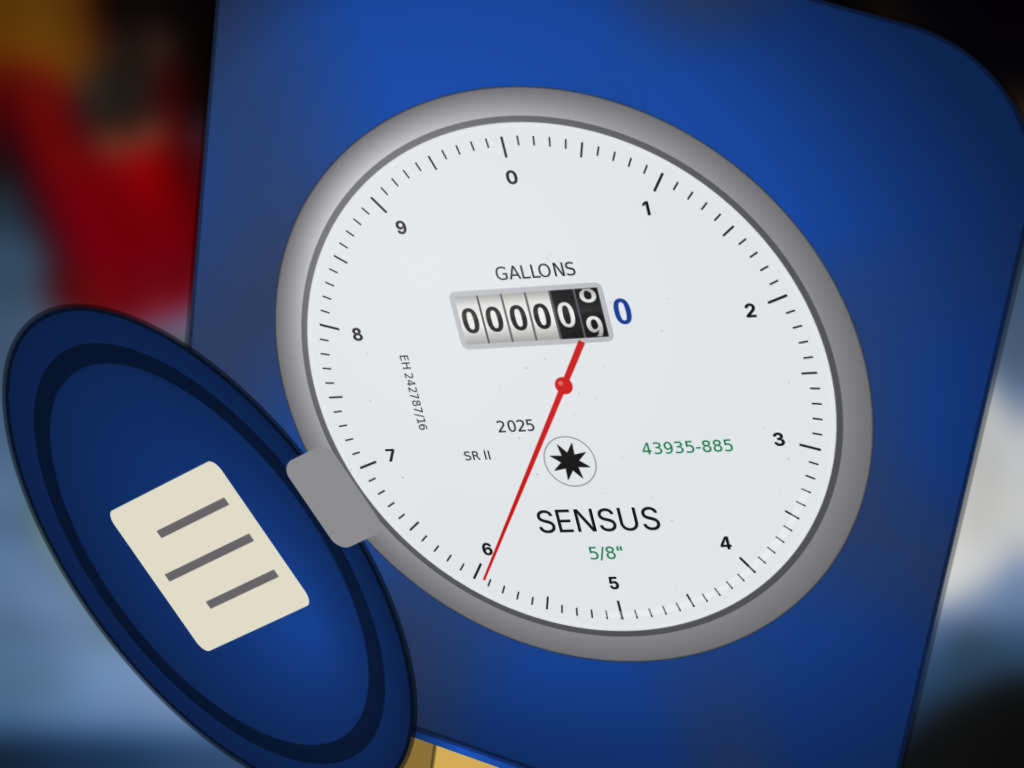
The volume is 85.9gal
